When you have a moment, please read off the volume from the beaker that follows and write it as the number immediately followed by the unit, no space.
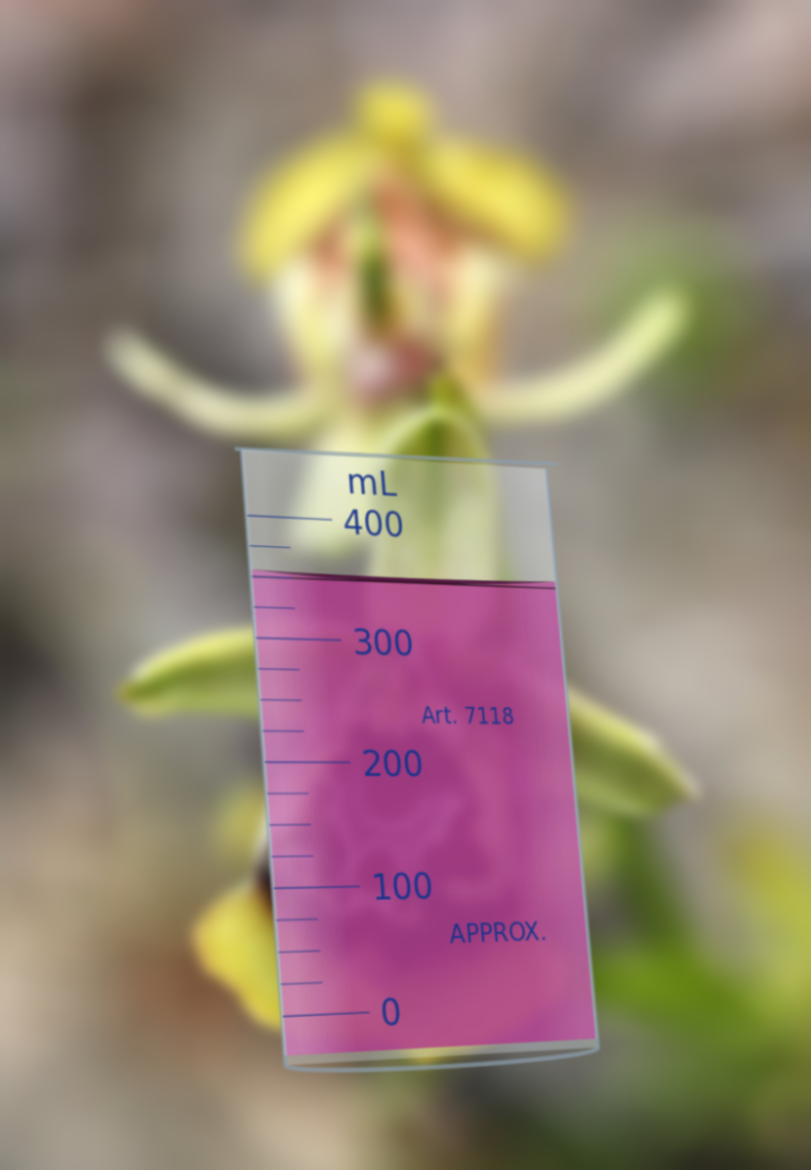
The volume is 350mL
